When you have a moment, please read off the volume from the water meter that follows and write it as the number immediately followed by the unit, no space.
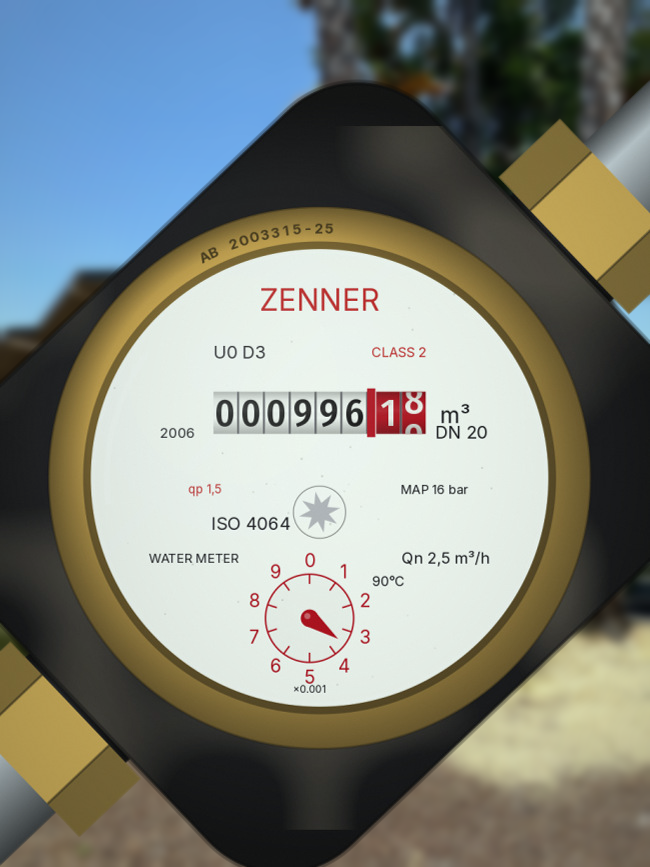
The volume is 996.183m³
